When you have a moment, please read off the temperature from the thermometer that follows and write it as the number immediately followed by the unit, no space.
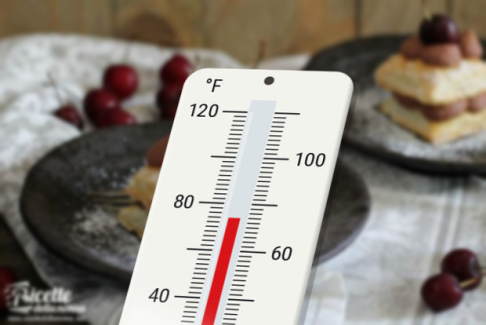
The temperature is 74°F
